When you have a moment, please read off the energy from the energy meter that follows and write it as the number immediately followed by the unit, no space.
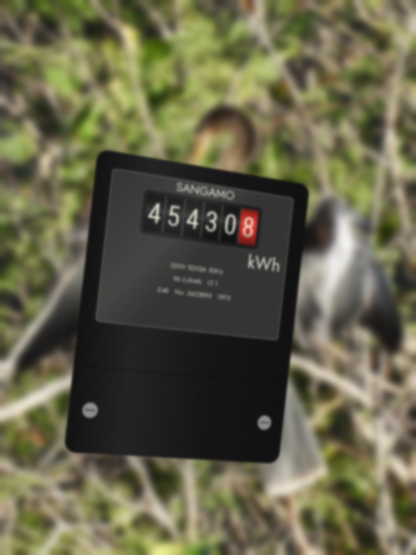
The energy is 45430.8kWh
